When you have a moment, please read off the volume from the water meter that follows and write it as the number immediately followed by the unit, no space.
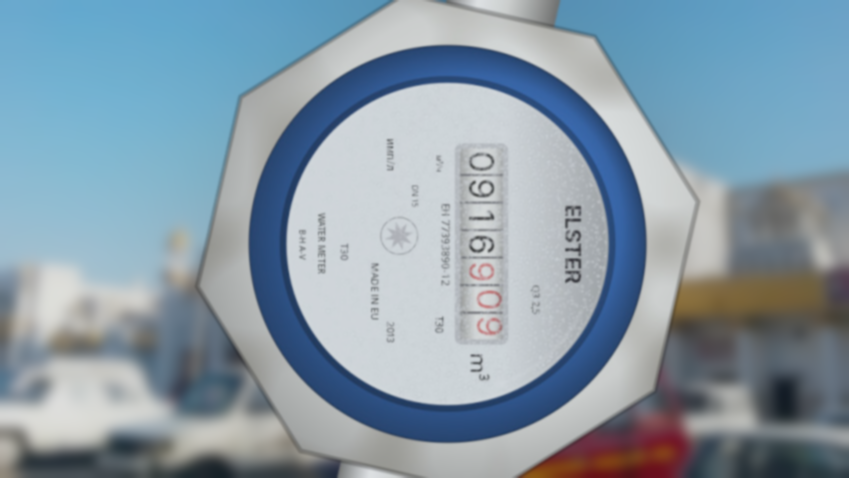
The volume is 916.909m³
